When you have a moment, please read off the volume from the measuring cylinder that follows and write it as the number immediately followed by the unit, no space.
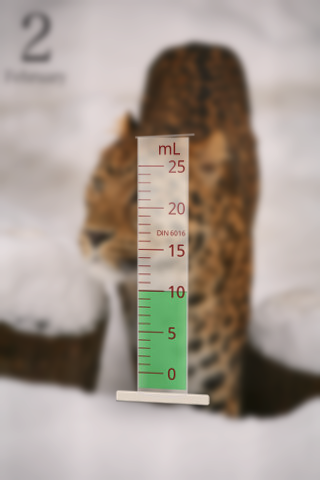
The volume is 10mL
